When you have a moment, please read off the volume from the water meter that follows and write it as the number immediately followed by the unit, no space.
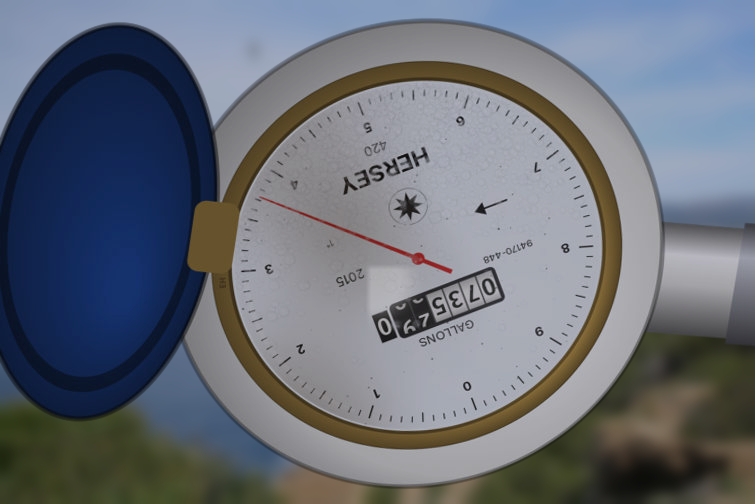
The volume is 735293.7gal
